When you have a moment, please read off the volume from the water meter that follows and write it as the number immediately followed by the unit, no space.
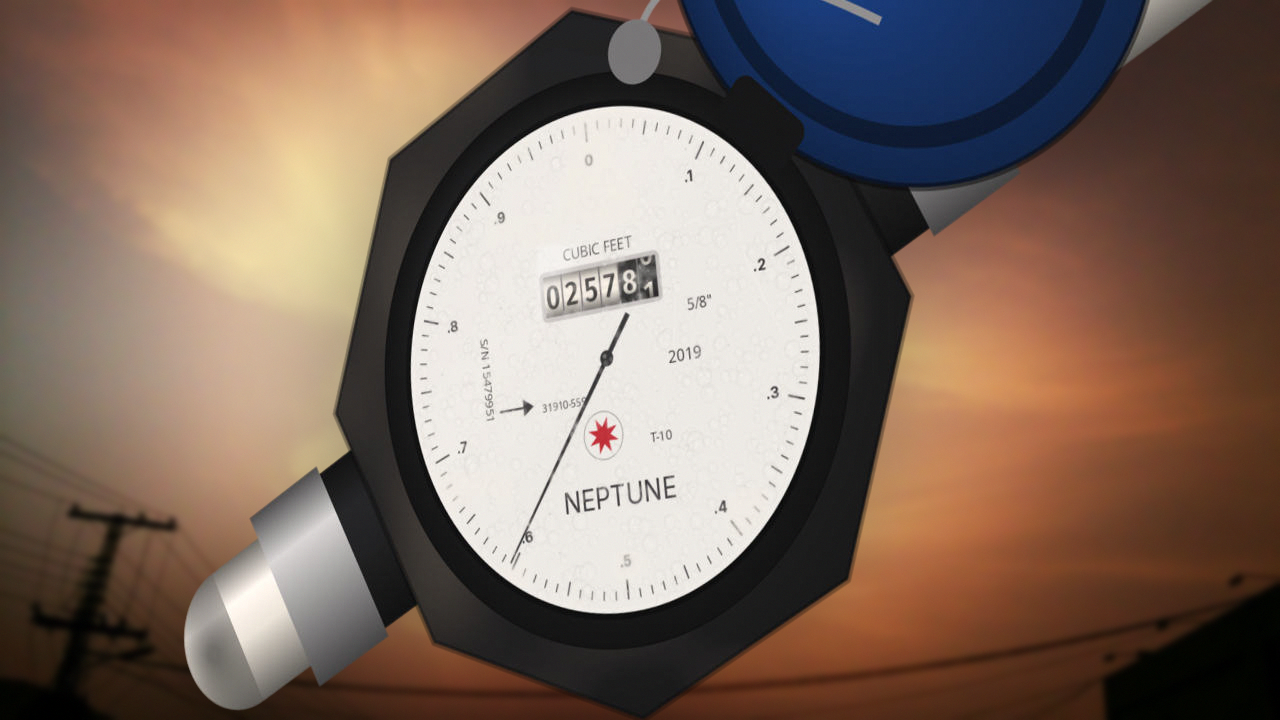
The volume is 25780.60ft³
